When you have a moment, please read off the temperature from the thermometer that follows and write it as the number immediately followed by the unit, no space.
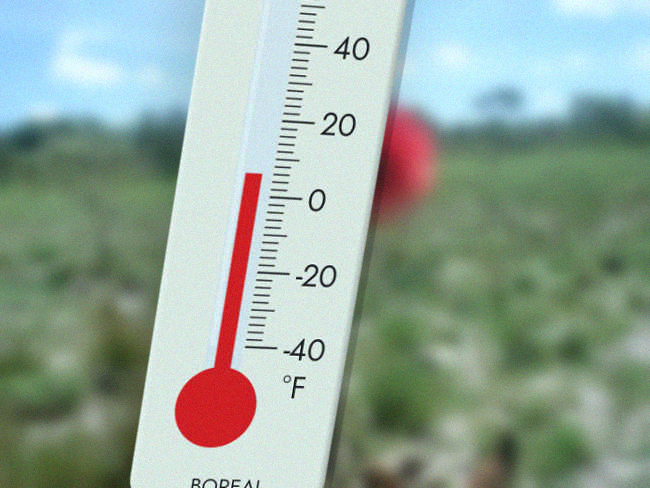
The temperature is 6°F
